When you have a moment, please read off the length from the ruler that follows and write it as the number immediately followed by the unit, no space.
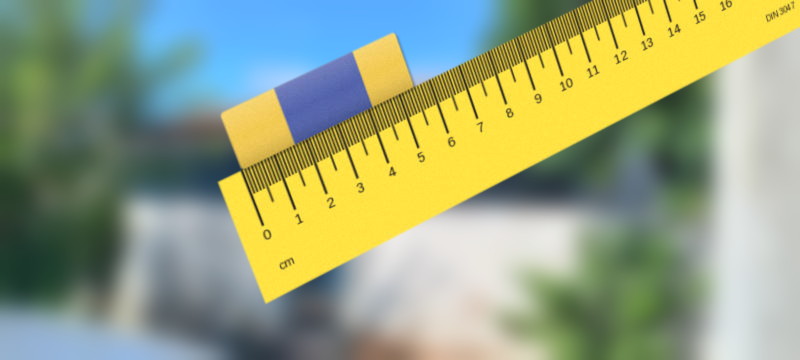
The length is 5.5cm
